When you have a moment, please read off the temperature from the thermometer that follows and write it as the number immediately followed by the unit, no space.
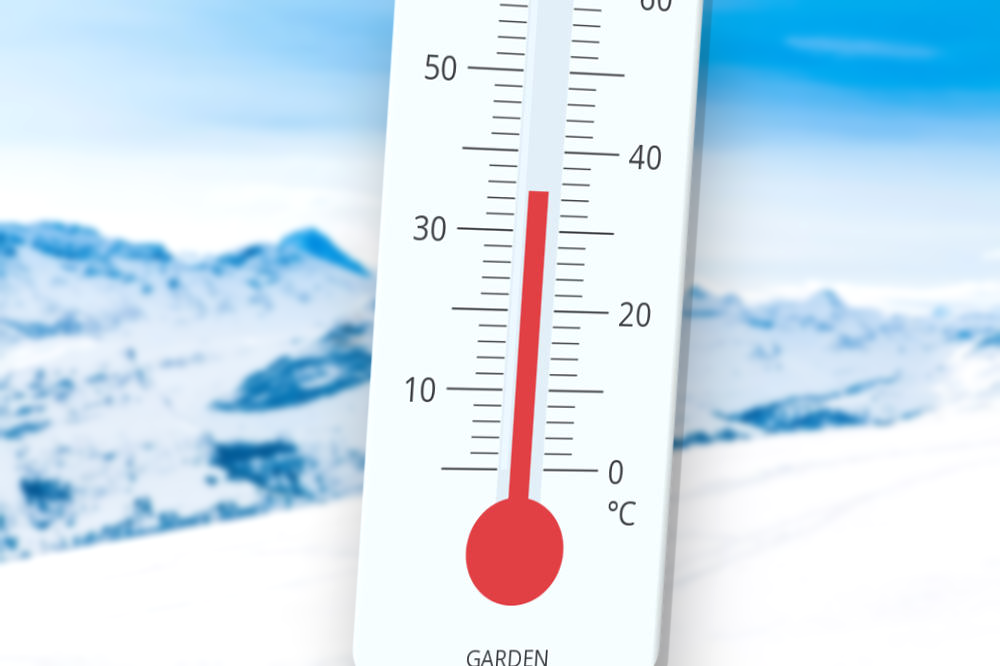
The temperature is 35°C
